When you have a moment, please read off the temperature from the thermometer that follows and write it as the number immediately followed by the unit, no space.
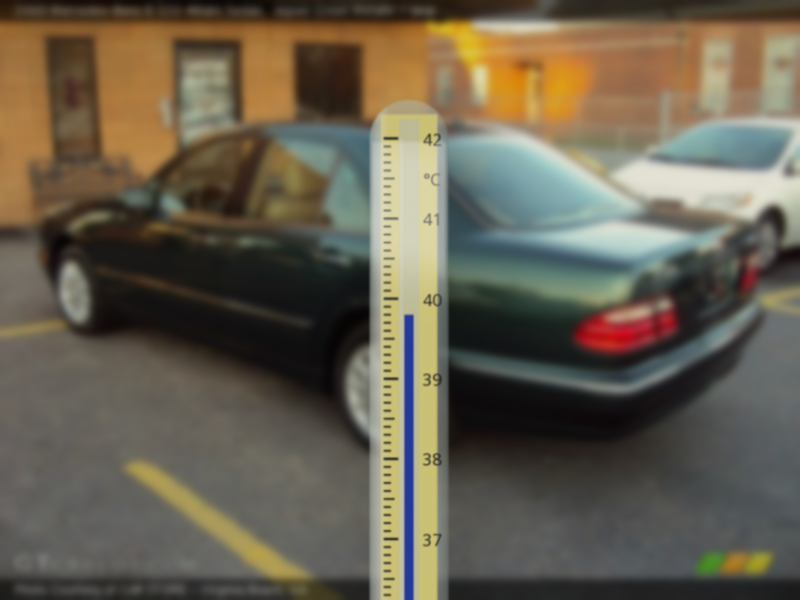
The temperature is 39.8°C
